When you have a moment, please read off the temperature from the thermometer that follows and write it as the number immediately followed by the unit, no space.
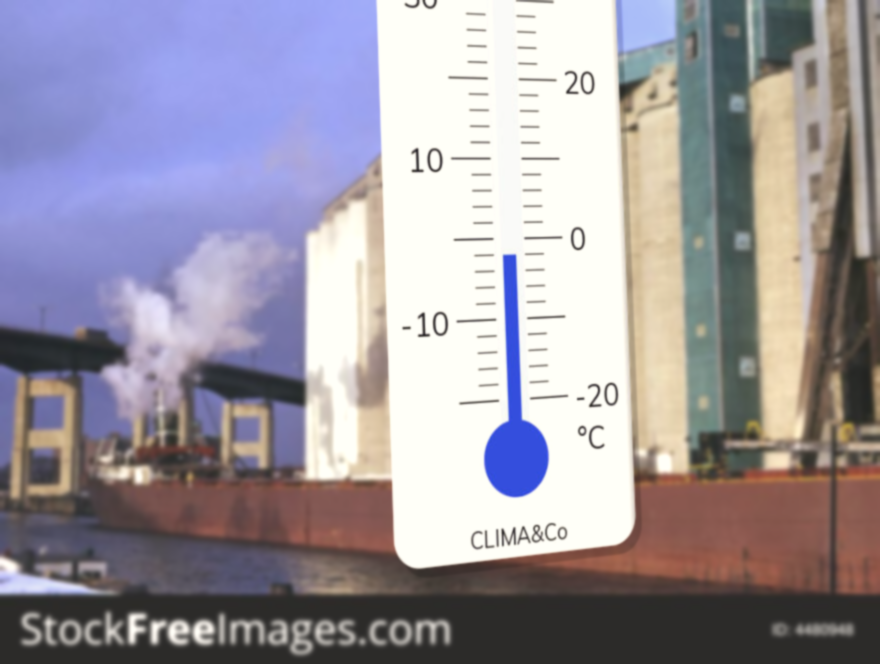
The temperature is -2°C
